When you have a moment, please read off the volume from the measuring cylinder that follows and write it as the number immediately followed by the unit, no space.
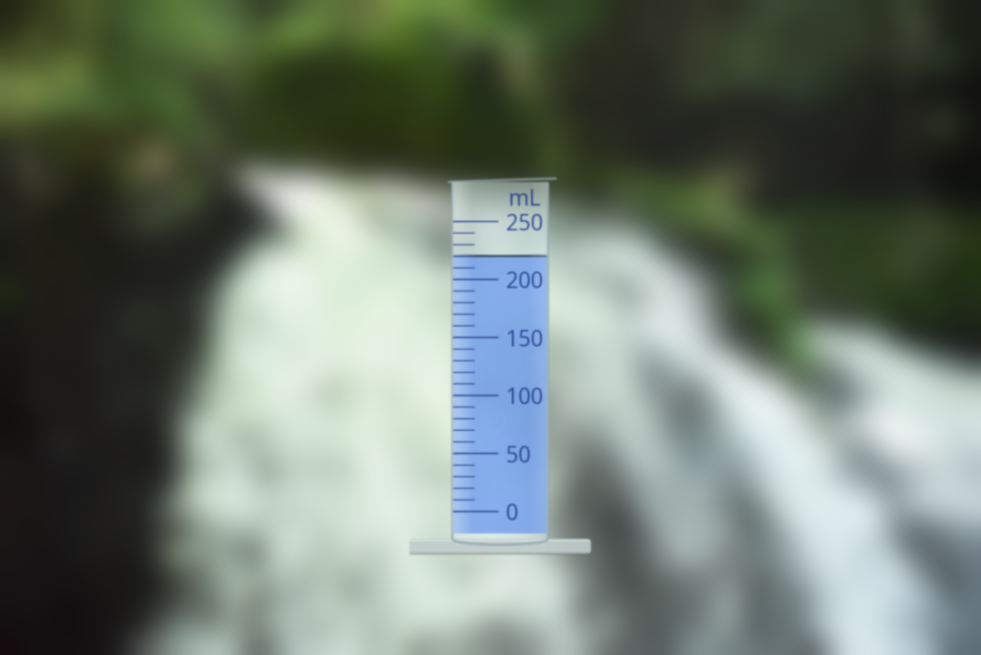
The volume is 220mL
